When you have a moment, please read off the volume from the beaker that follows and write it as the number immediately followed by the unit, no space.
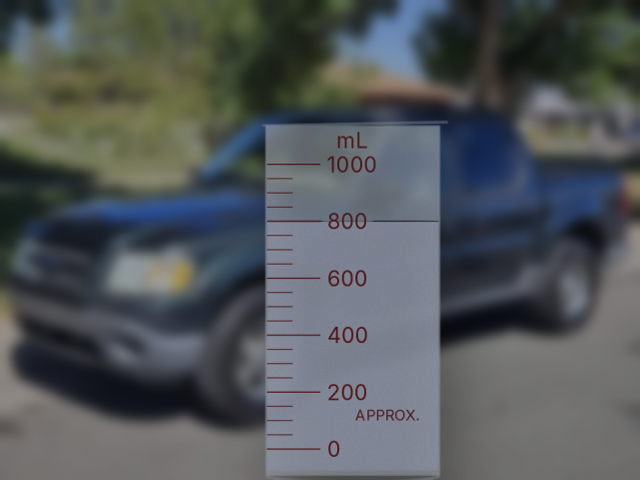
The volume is 800mL
